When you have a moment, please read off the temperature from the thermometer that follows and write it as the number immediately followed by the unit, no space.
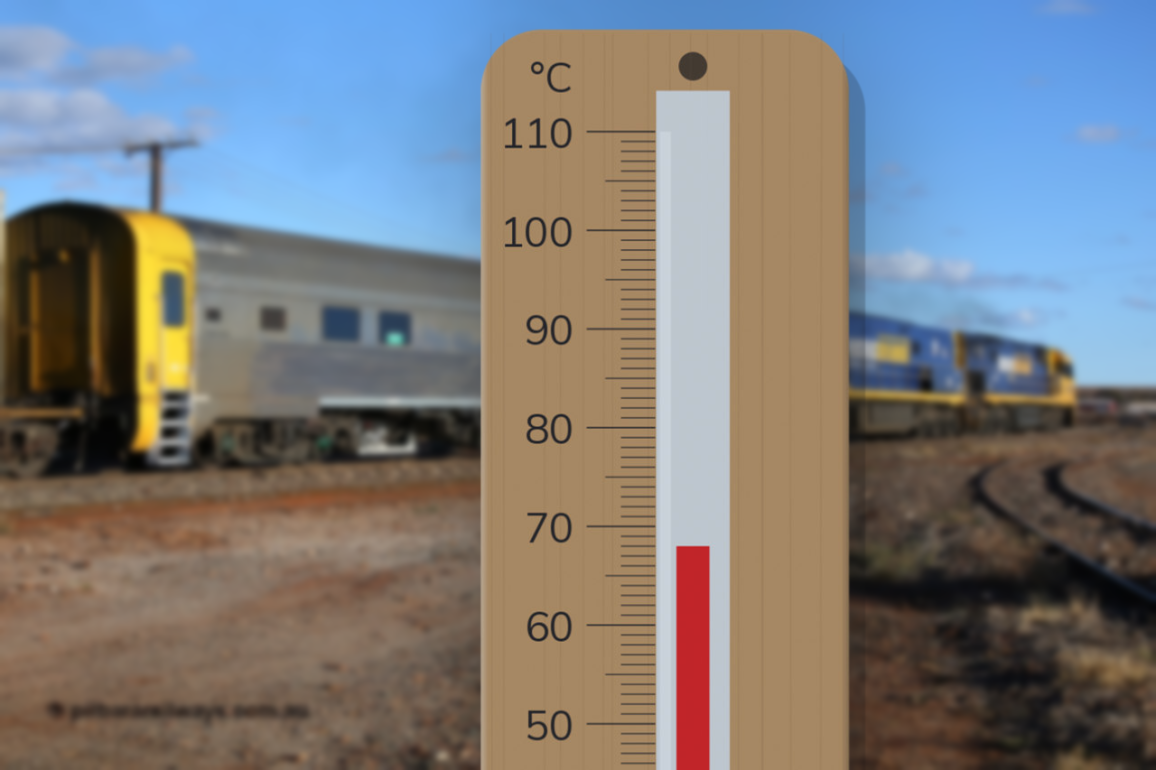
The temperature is 68°C
